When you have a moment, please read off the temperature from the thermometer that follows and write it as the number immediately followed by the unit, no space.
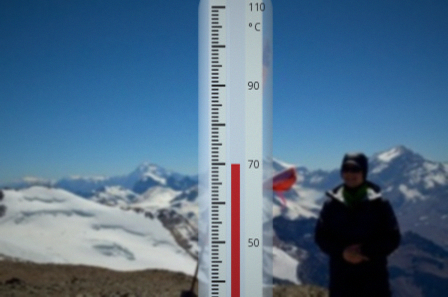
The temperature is 70°C
